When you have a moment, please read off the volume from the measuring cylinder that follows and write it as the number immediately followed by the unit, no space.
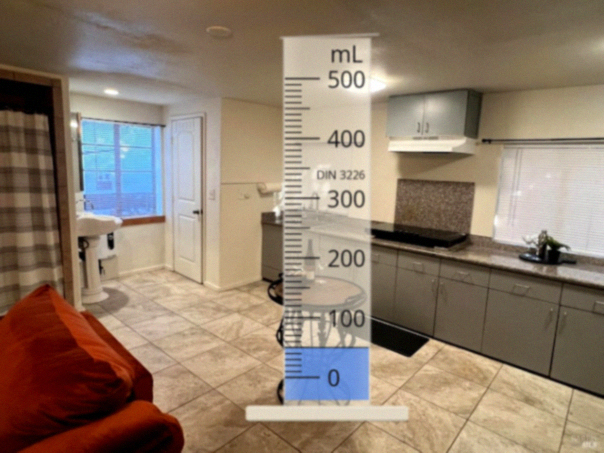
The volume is 50mL
